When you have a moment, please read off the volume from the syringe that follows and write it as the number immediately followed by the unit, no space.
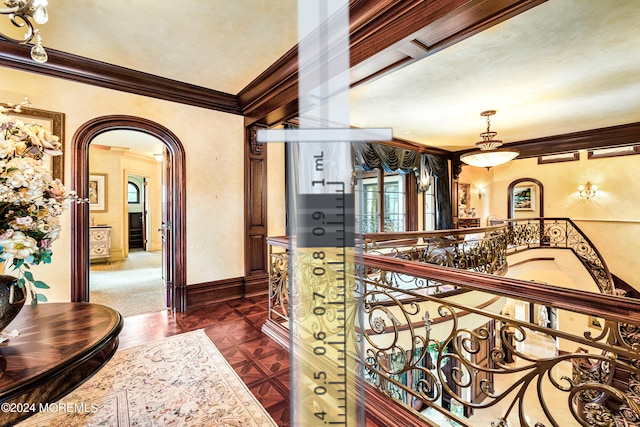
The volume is 0.84mL
